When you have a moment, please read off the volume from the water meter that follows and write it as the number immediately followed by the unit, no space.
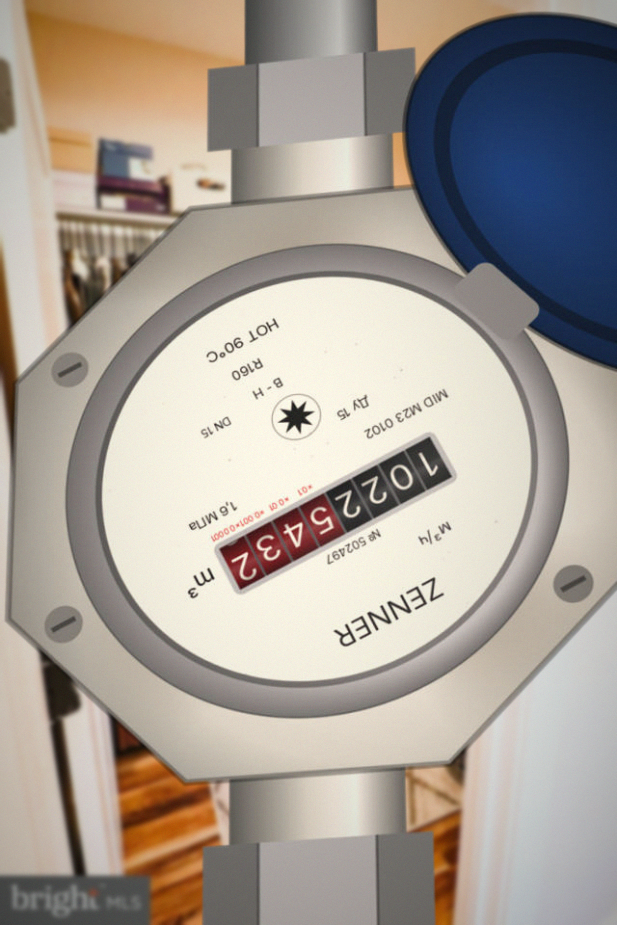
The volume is 1022.5432m³
